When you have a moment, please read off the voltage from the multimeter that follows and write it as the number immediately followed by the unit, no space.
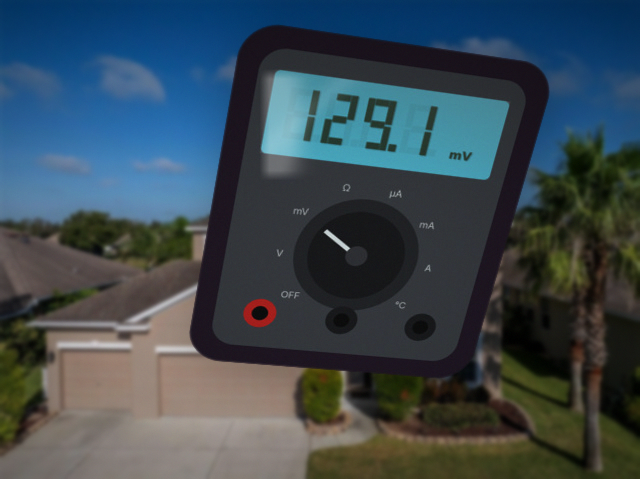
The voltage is 129.1mV
